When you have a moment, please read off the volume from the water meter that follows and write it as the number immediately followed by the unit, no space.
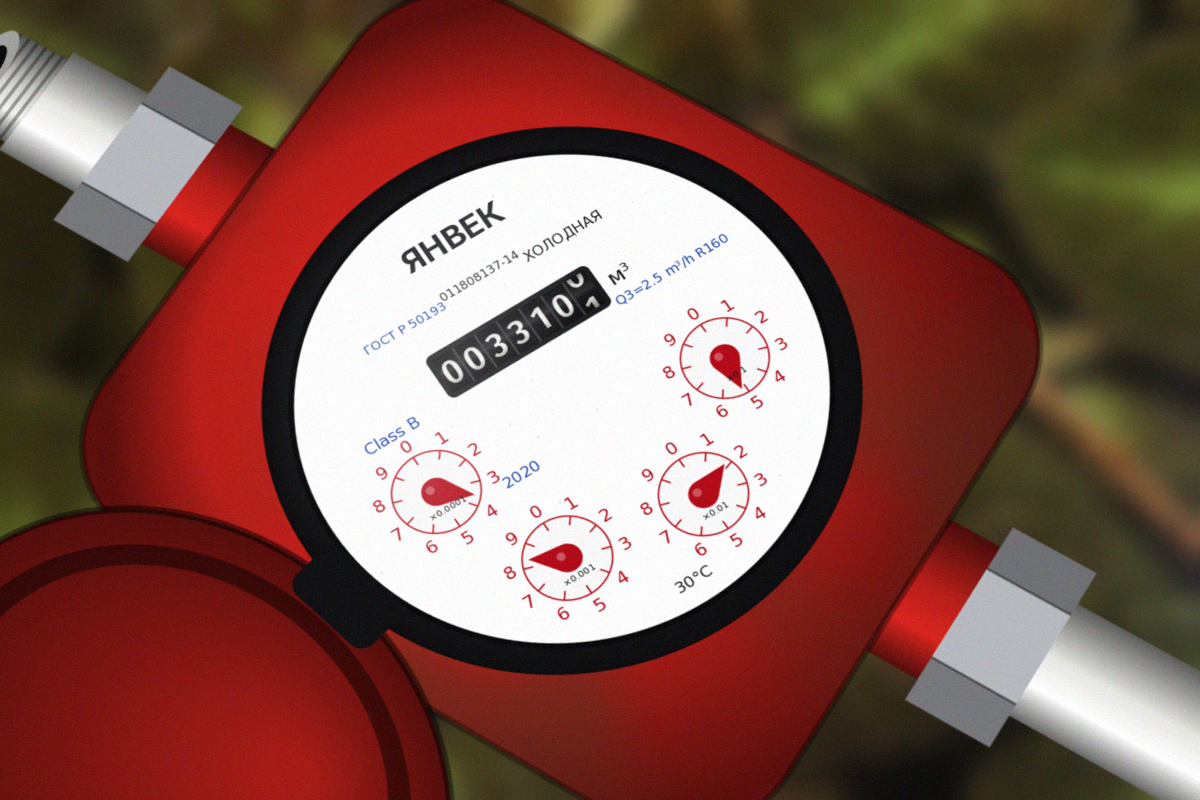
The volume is 33100.5183m³
